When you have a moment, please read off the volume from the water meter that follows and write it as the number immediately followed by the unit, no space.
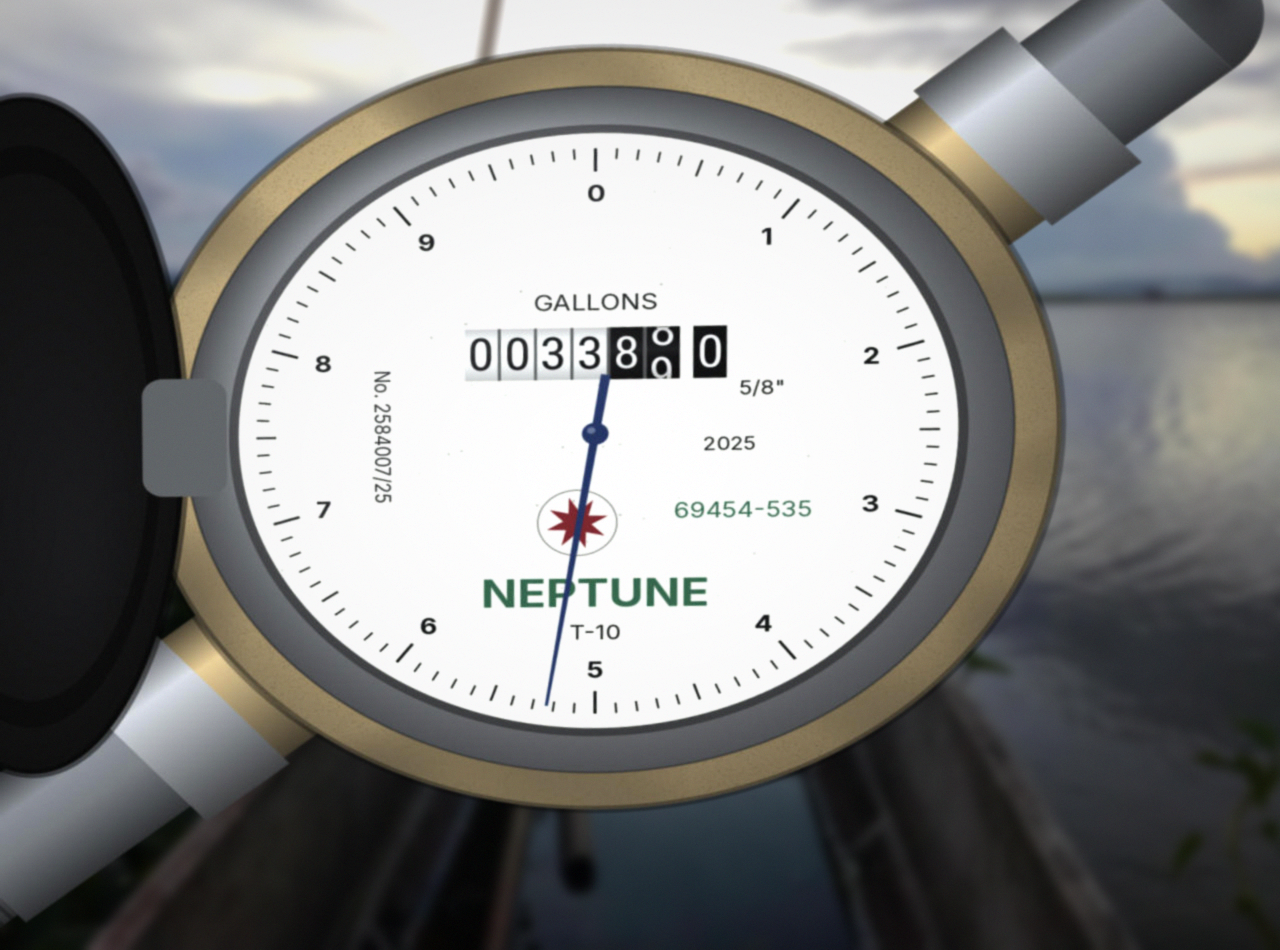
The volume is 33885.2gal
